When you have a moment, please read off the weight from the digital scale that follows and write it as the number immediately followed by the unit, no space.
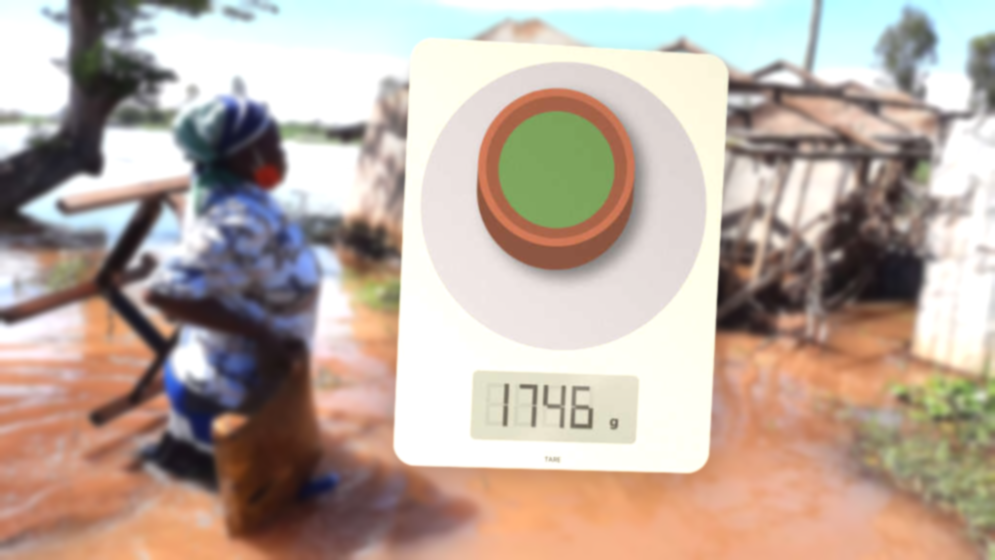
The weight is 1746g
